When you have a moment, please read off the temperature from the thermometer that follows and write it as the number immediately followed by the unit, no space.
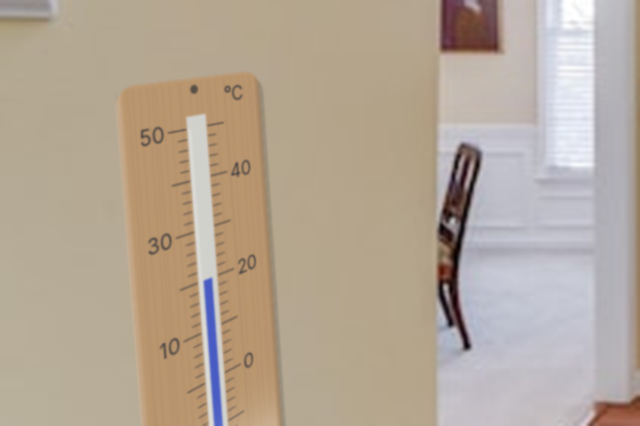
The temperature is 20°C
